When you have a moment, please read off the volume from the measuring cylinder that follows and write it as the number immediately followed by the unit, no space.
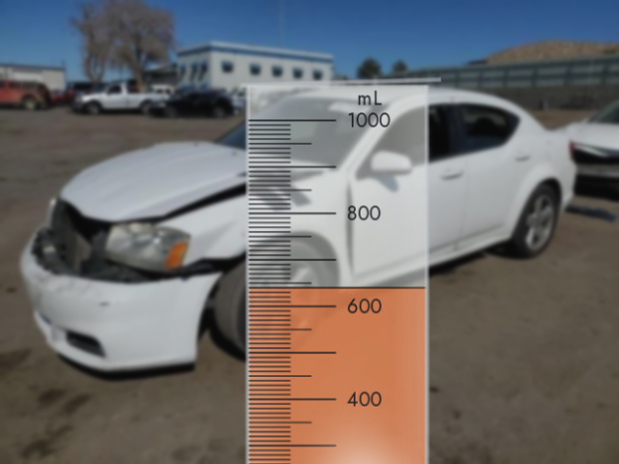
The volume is 640mL
